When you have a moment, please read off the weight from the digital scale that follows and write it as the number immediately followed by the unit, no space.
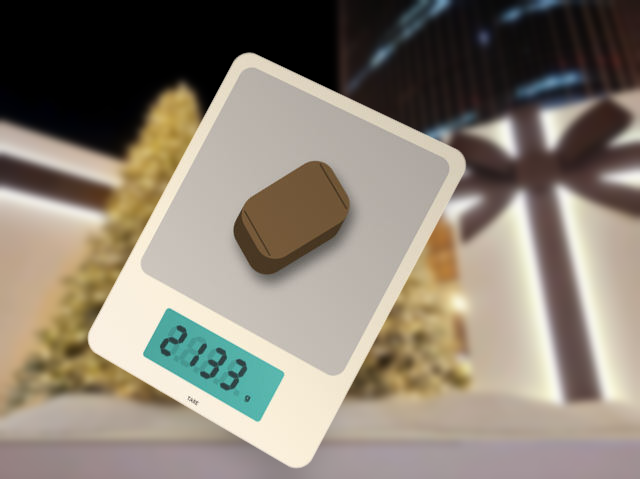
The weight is 2133g
